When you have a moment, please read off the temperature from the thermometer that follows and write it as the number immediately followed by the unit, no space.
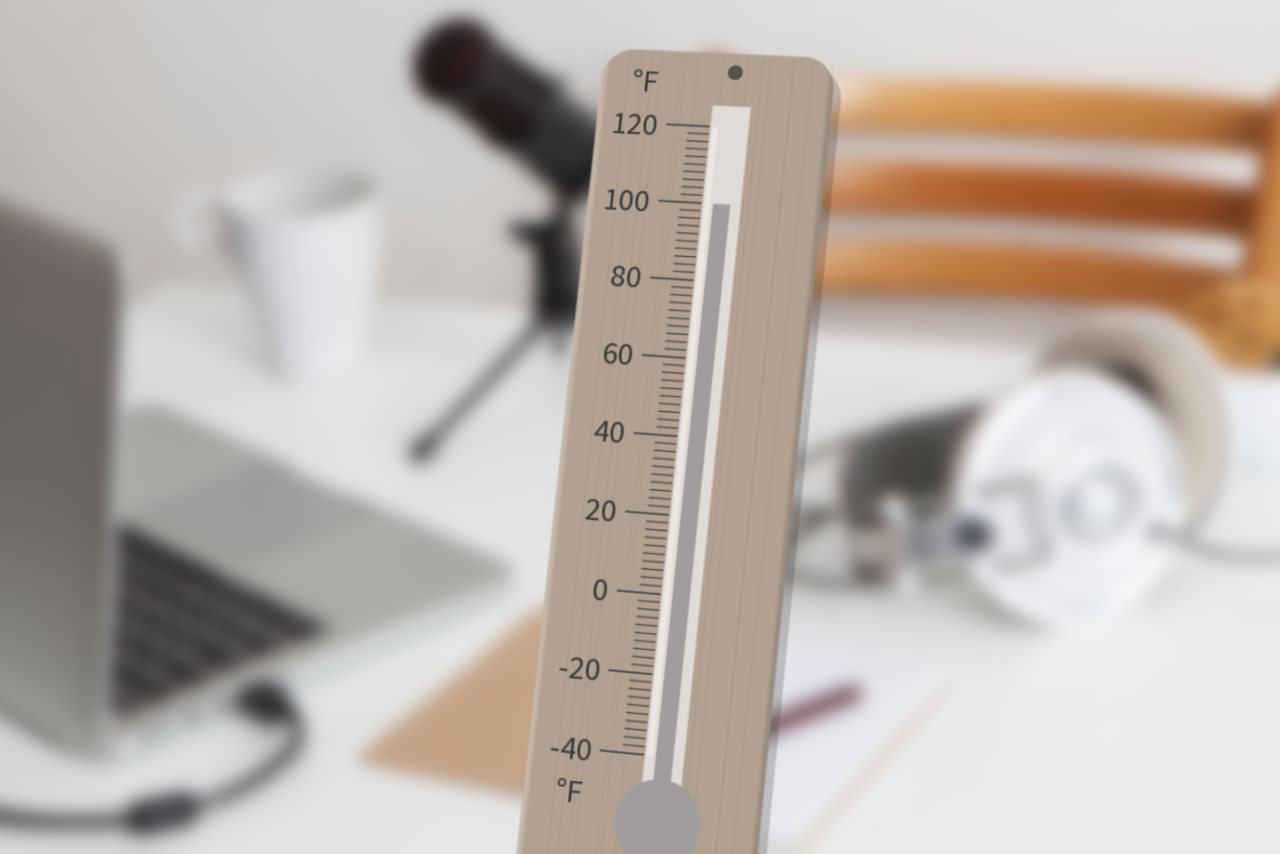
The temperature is 100°F
